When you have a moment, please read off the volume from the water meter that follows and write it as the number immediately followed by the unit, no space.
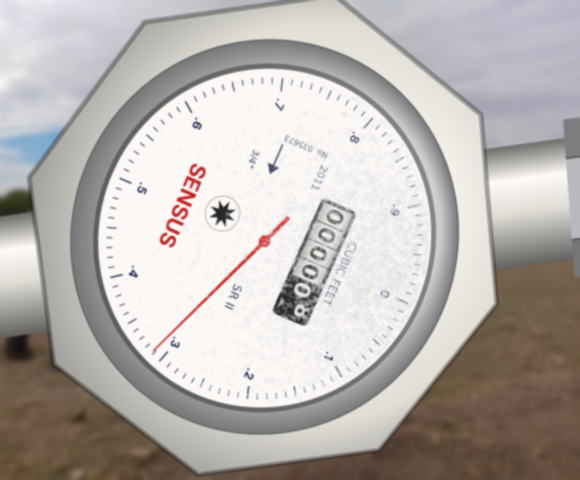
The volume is 8.31ft³
